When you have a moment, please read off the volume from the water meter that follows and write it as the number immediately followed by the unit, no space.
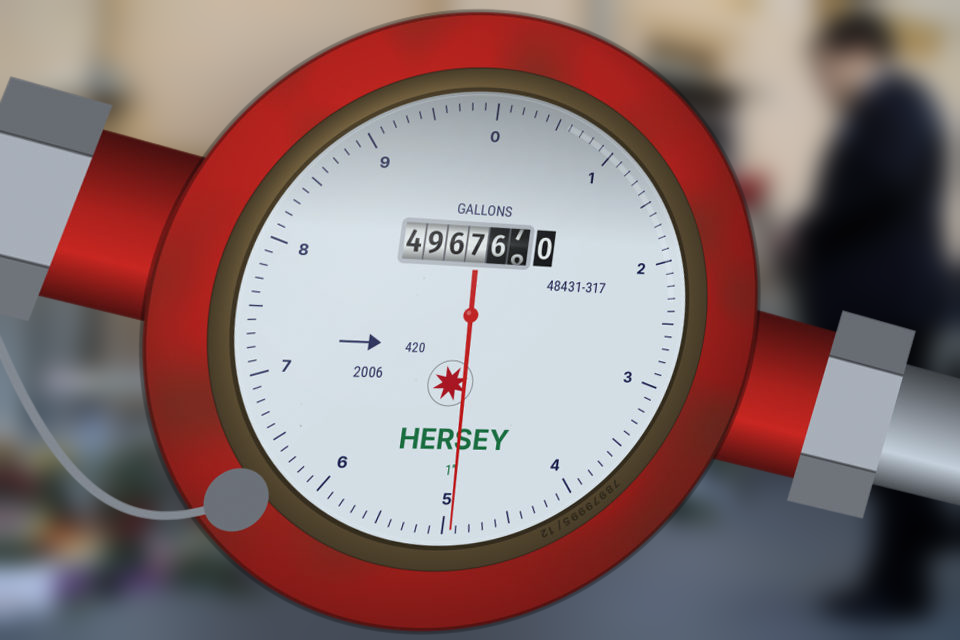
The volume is 4967674.9gal
